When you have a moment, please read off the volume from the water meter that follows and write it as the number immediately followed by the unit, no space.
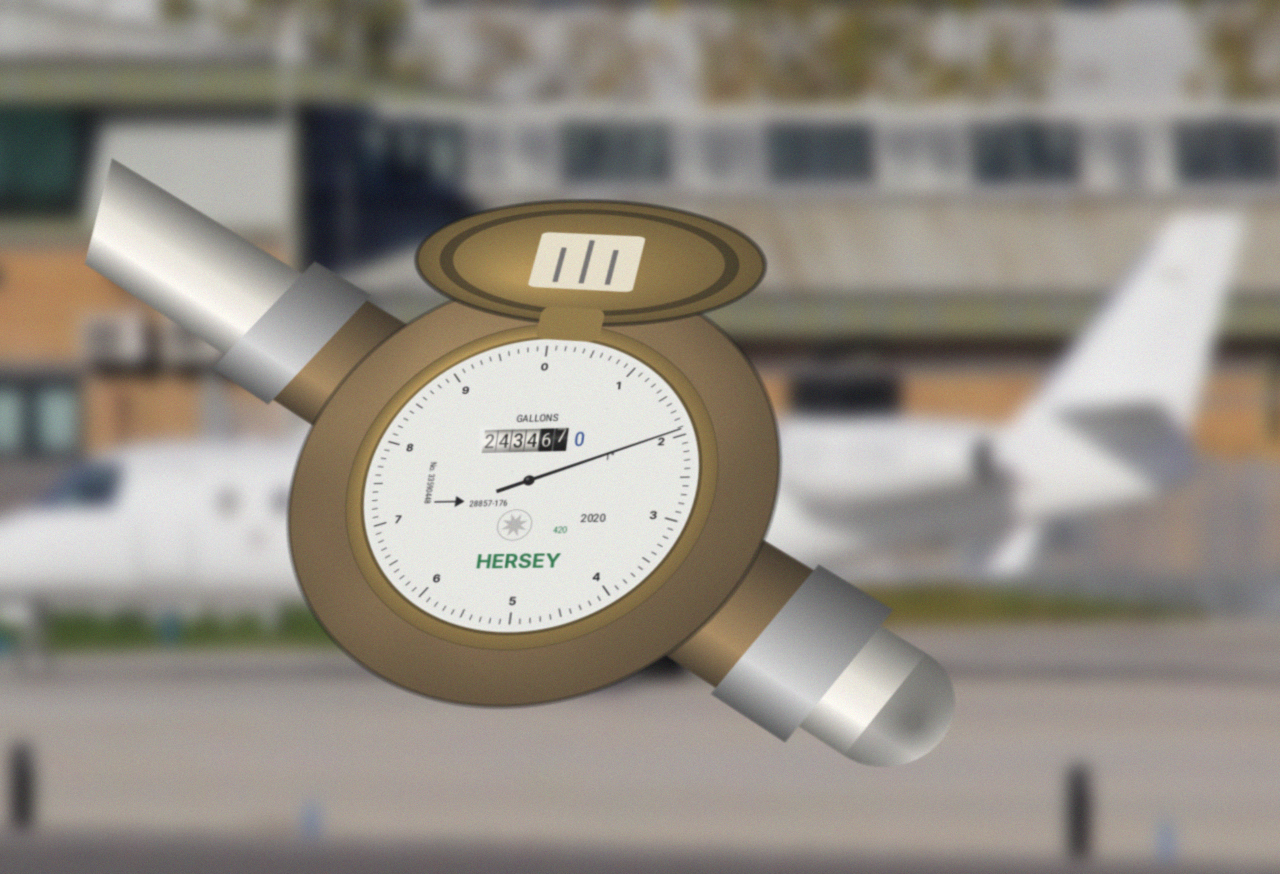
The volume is 2434671.9gal
